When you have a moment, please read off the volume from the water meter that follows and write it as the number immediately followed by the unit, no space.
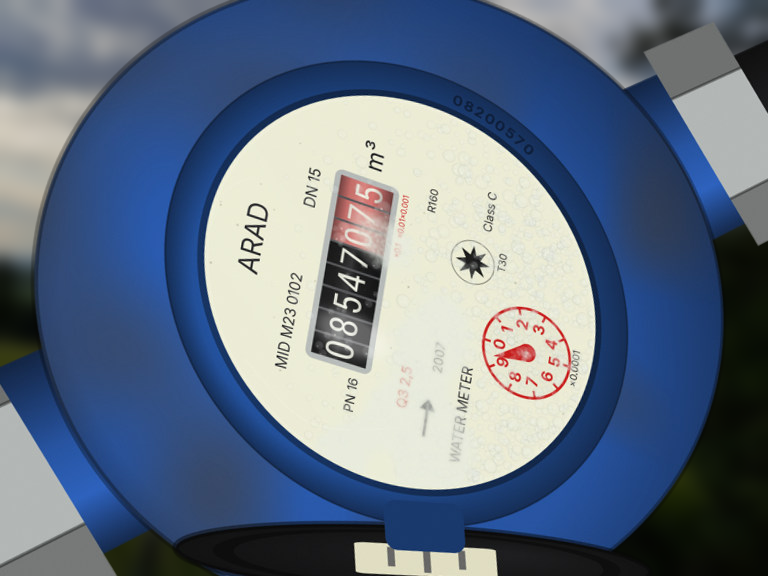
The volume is 8547.0749m³
